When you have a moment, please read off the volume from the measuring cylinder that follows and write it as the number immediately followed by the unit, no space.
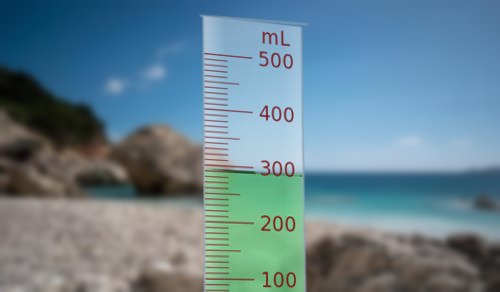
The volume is 290mL
